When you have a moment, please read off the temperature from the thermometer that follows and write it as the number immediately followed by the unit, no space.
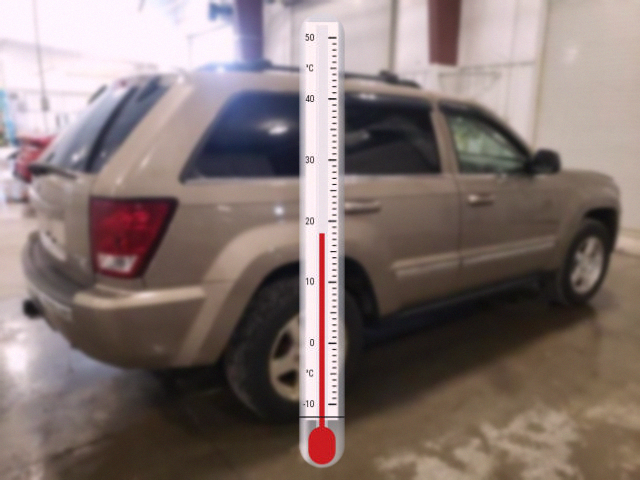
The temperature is 18°C
